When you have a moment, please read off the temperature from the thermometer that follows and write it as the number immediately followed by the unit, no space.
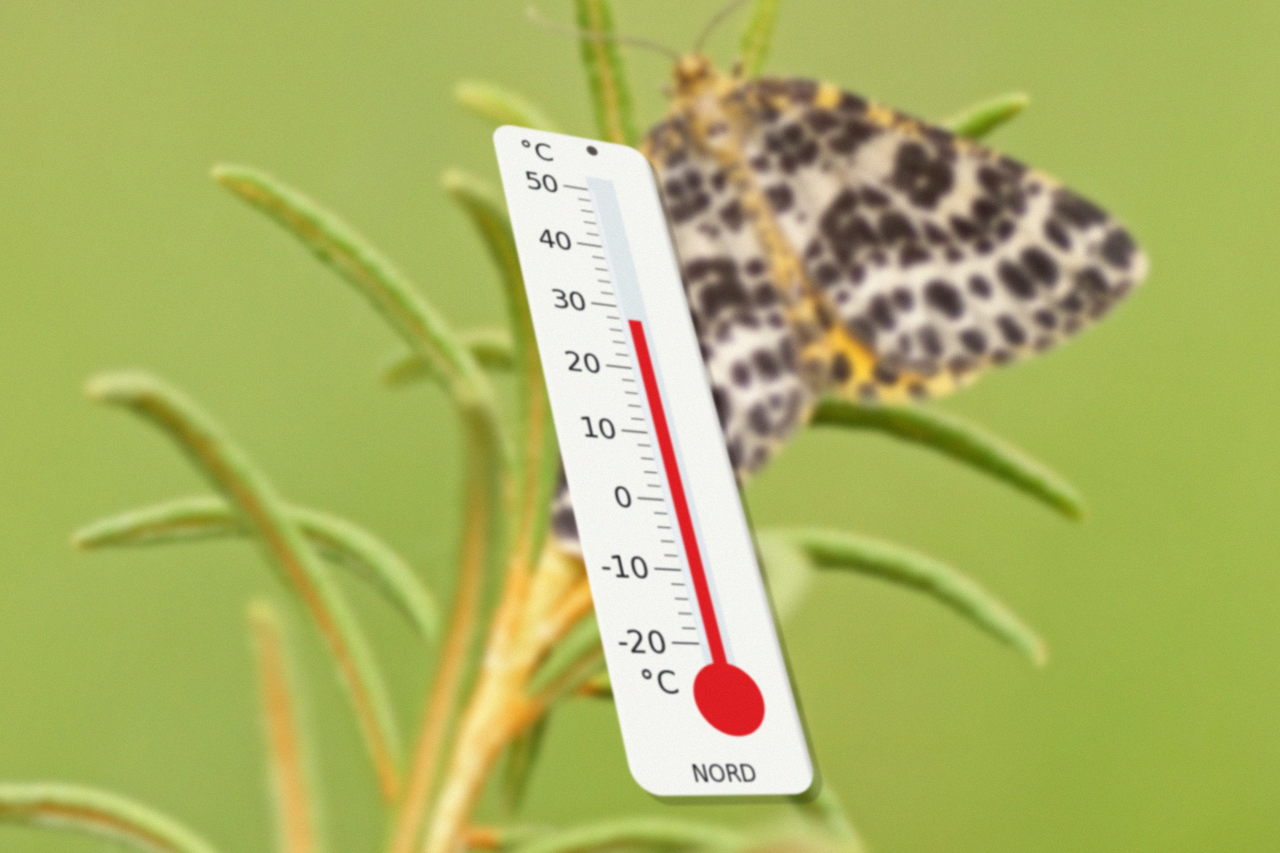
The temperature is 28°C
